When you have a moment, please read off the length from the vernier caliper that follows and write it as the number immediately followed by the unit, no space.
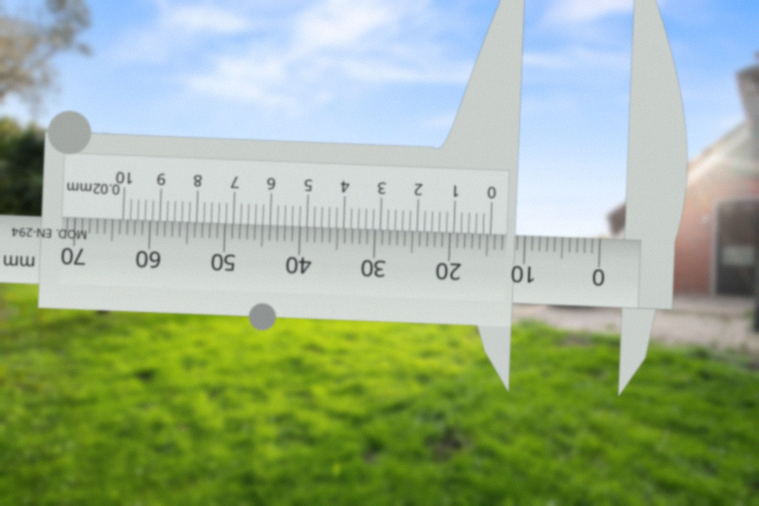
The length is 14.6mm
